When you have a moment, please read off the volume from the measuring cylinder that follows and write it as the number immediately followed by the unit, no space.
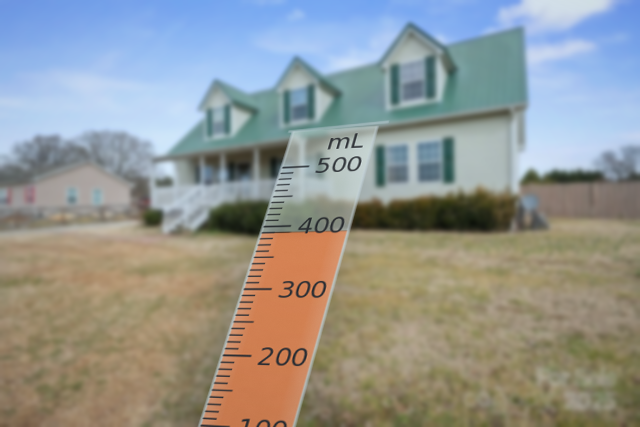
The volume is 390mL
